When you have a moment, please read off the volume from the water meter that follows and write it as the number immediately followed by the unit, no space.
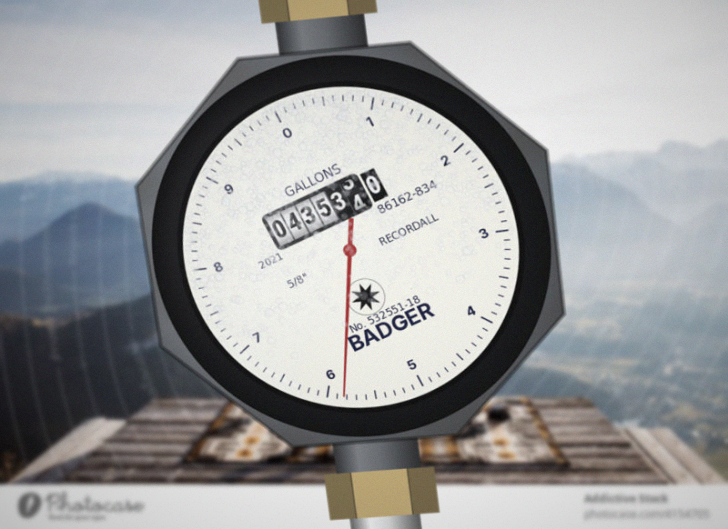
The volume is 435335.8gal
